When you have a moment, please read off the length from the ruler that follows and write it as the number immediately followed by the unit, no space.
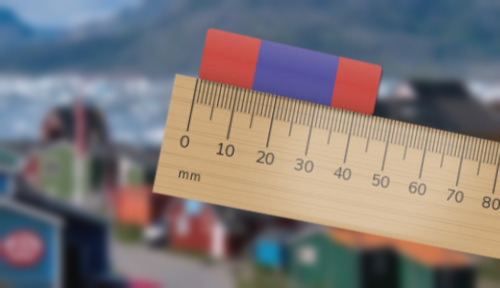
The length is 45mm
